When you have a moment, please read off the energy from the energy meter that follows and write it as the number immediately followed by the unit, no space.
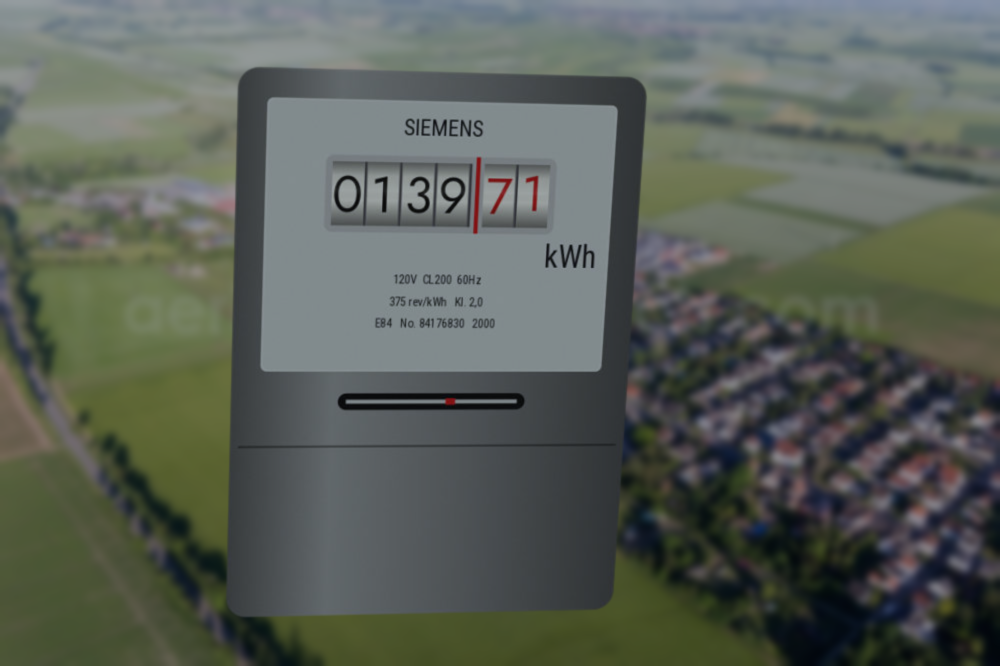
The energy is 139.71kWh
